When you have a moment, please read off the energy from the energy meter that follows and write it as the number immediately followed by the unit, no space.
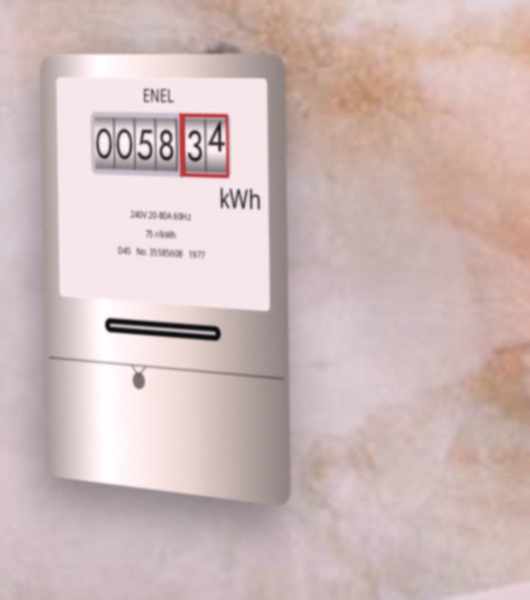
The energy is 58.34kWh
